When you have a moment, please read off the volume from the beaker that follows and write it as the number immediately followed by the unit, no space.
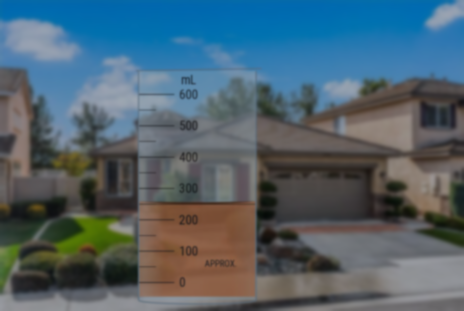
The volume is 250mL
